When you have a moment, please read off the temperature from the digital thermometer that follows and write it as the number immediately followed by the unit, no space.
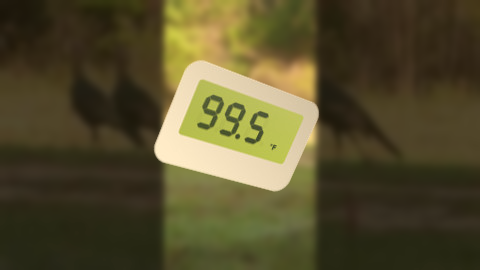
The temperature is 99.5°F
